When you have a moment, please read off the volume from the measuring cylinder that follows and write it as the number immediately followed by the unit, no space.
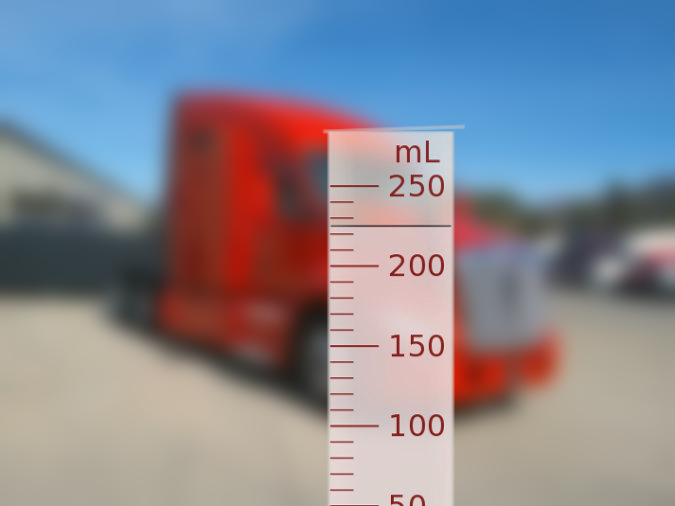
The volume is 225mL
